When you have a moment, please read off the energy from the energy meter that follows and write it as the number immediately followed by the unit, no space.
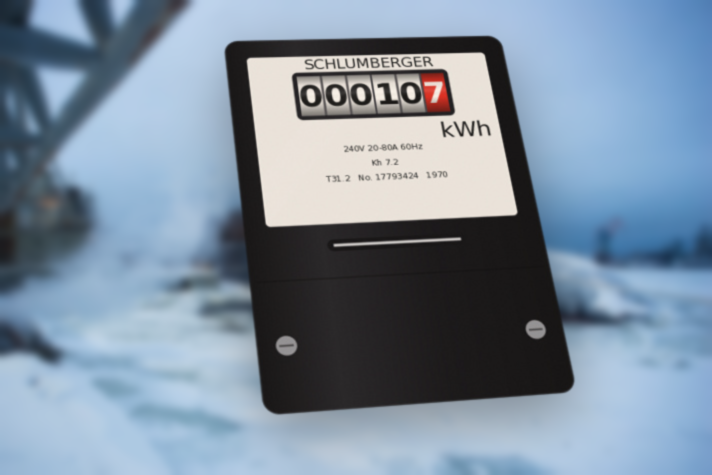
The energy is 10.7kWh
